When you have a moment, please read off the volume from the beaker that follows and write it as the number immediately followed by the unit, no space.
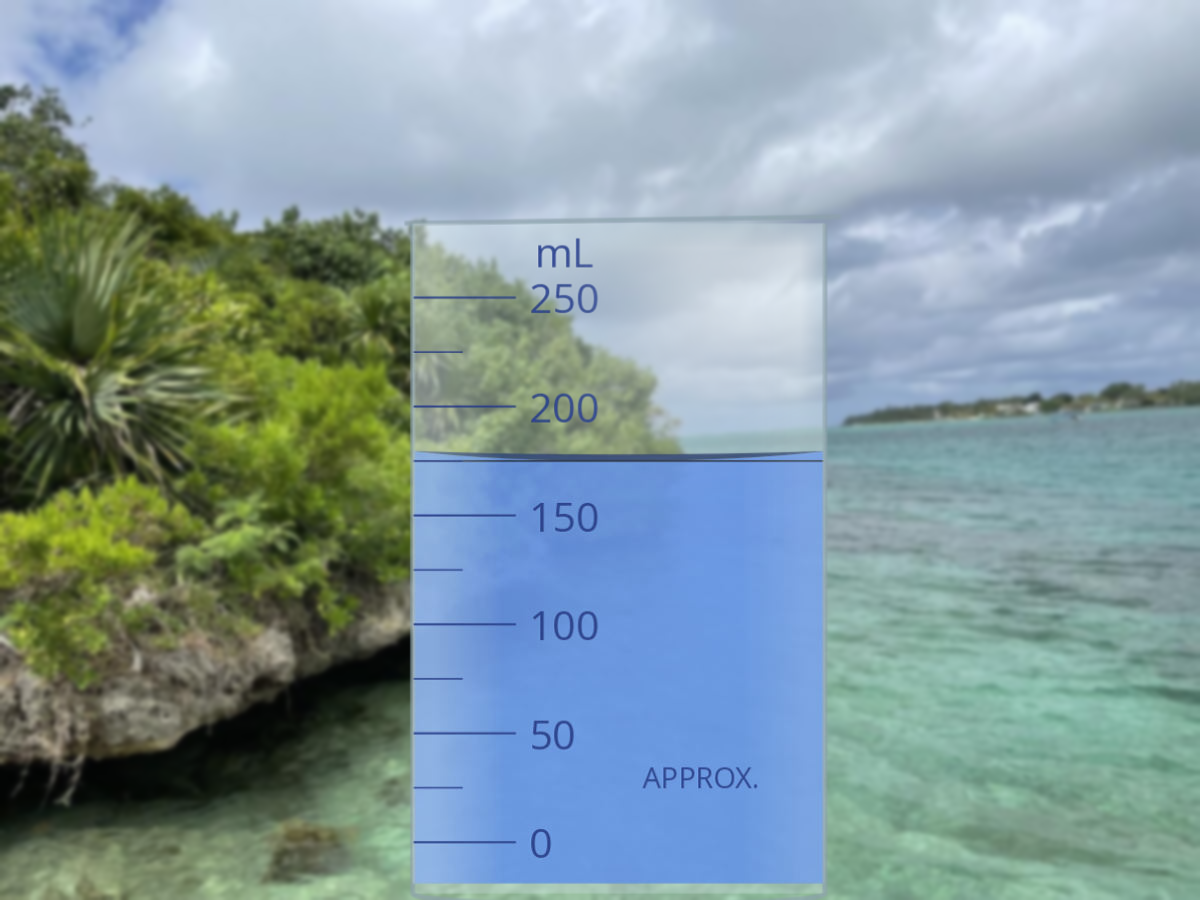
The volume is 175mL
